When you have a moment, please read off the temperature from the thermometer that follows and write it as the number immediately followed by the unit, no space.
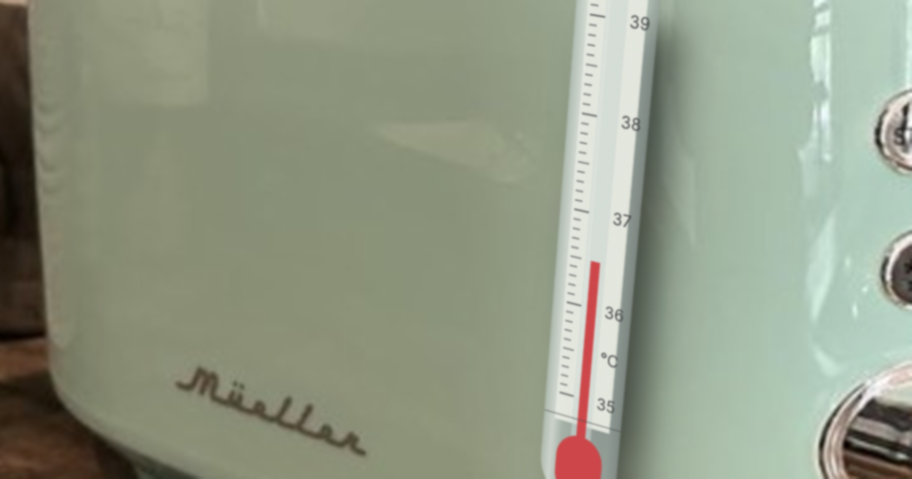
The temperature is 36.5°C
